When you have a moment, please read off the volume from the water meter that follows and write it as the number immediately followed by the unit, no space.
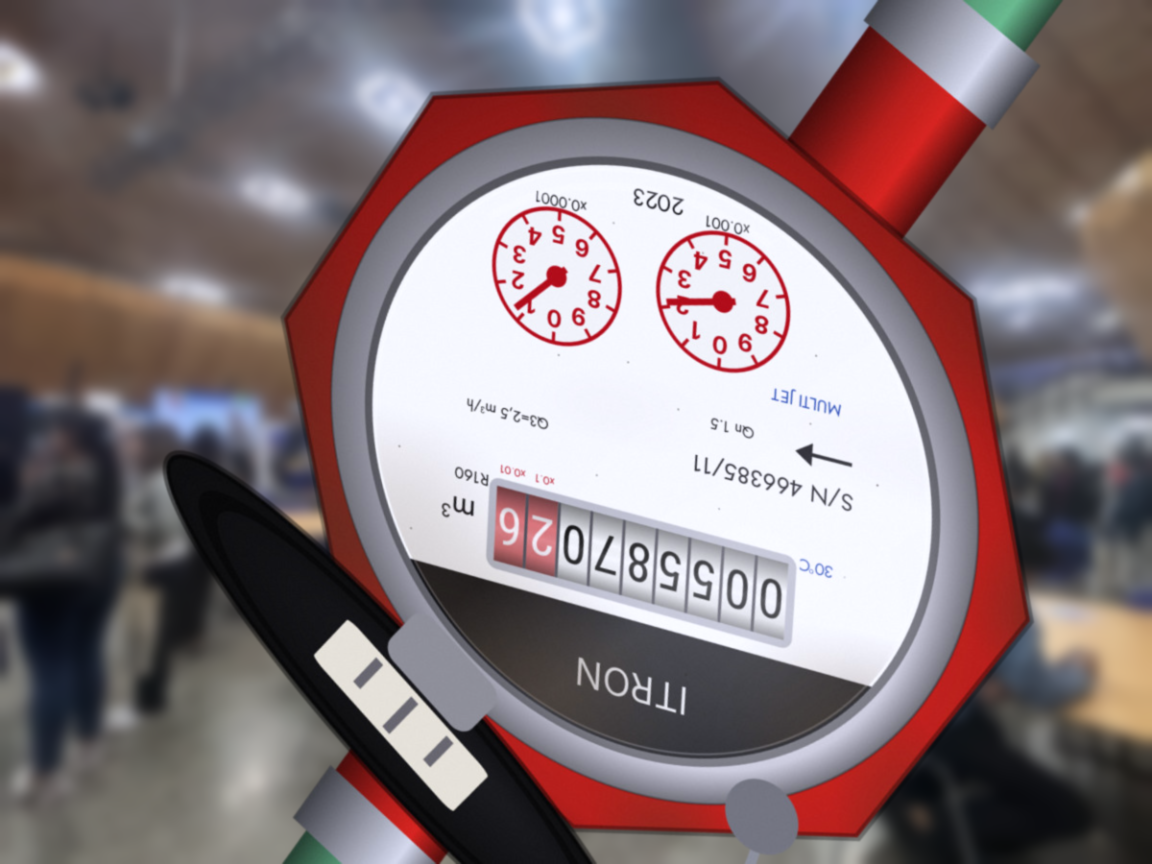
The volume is 55870.2621m³
